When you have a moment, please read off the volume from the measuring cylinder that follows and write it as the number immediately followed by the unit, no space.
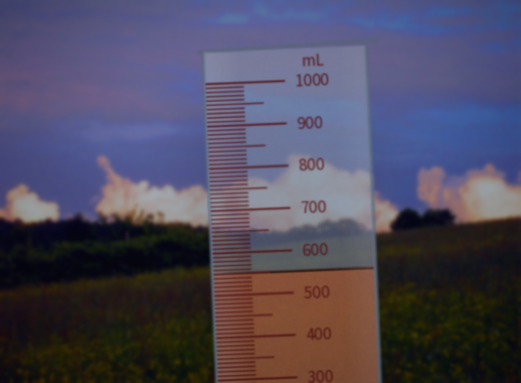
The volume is 550mL
